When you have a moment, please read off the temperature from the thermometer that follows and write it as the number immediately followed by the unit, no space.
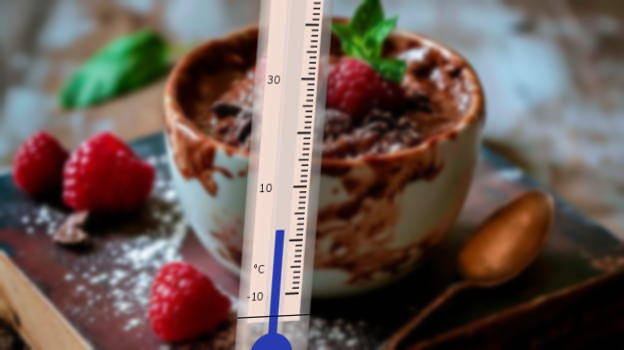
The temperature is 2°C
